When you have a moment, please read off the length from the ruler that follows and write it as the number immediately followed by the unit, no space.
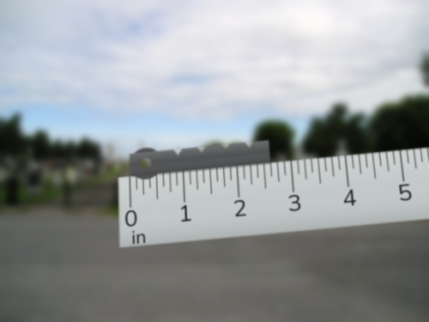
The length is 2.625in
